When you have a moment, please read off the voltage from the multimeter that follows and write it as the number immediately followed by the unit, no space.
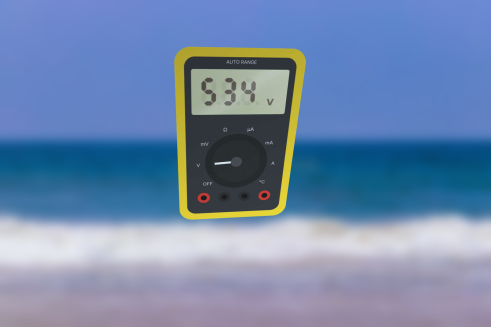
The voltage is 534V
